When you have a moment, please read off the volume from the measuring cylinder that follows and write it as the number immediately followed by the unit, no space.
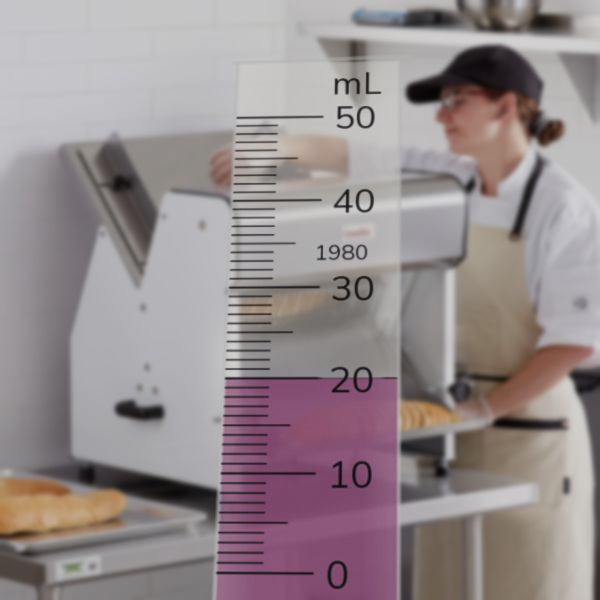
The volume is 20mL
